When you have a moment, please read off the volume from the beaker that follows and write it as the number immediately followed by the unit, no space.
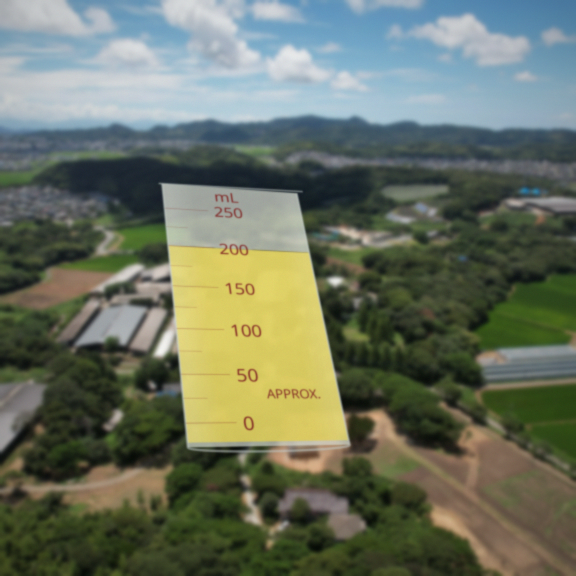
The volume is 200mL
